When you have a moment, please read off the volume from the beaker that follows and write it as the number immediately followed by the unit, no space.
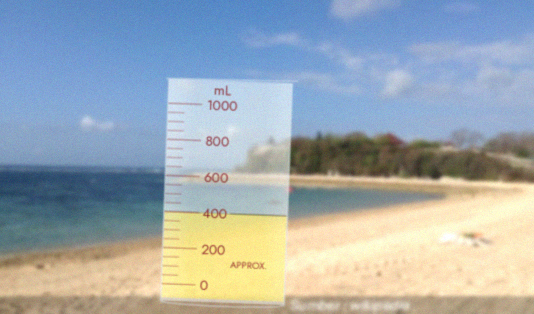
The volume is 400mL
